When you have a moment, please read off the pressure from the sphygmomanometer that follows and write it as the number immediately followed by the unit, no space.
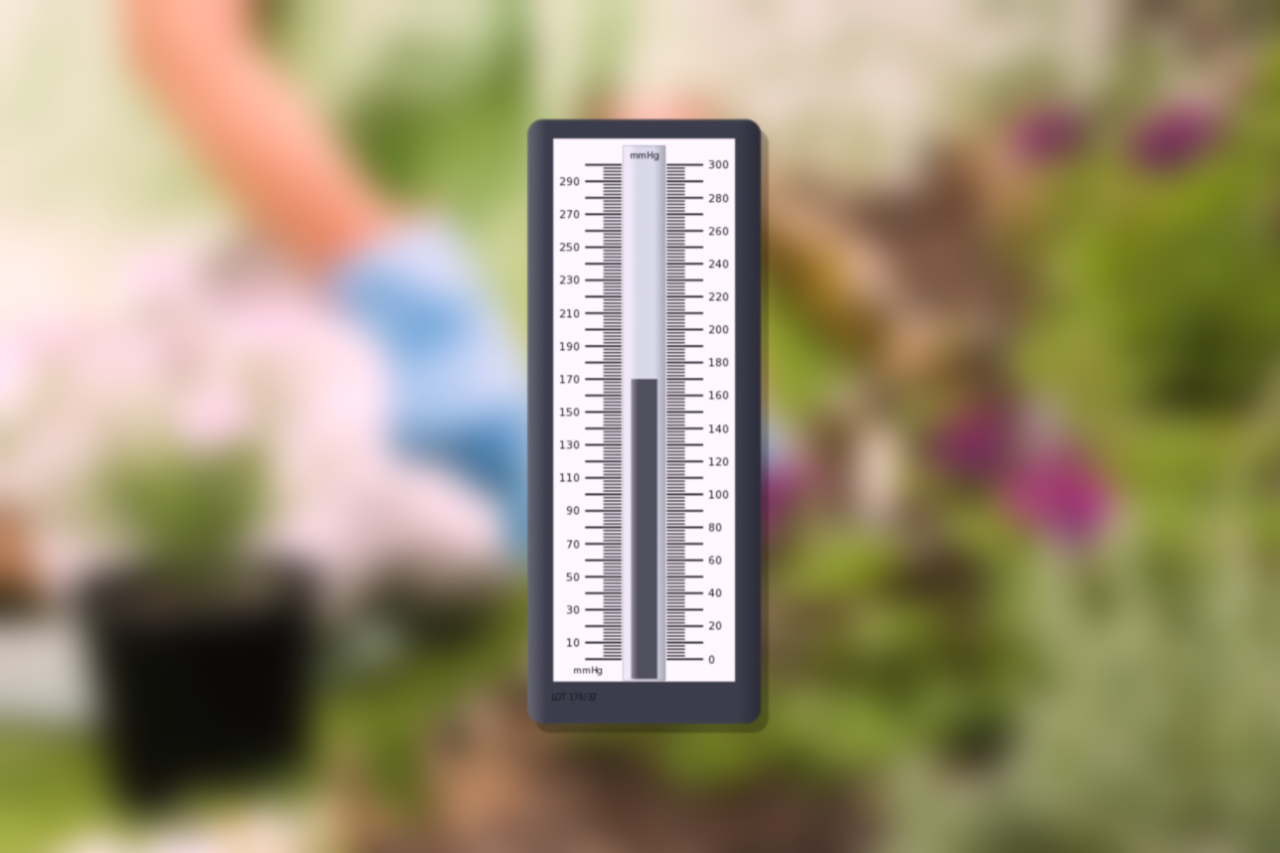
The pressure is 170mmHg
